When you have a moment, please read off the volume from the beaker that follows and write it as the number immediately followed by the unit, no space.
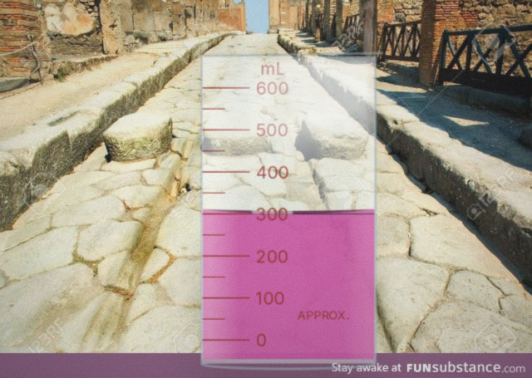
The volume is 300mL
